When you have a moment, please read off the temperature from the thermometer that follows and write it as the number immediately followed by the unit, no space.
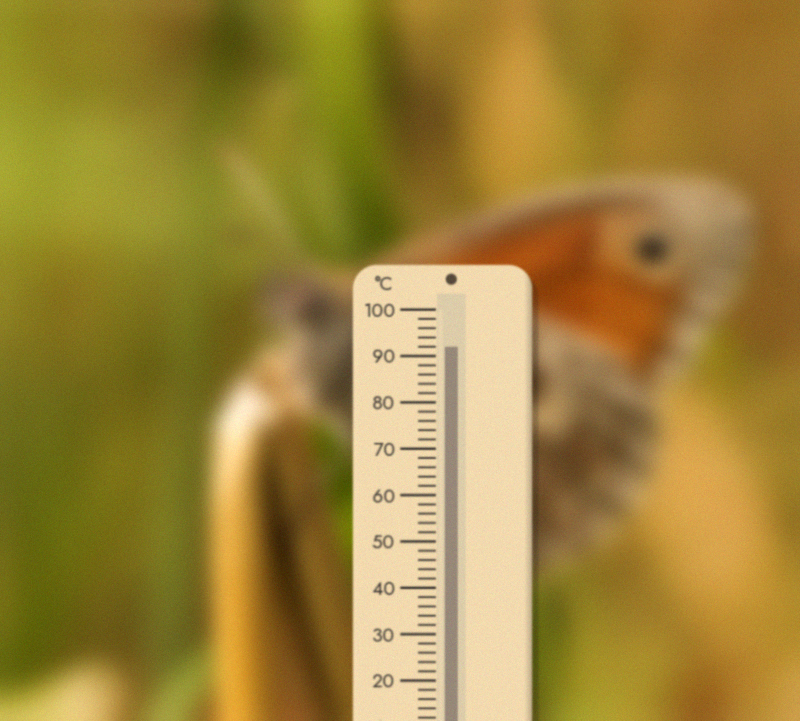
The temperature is 92°C
